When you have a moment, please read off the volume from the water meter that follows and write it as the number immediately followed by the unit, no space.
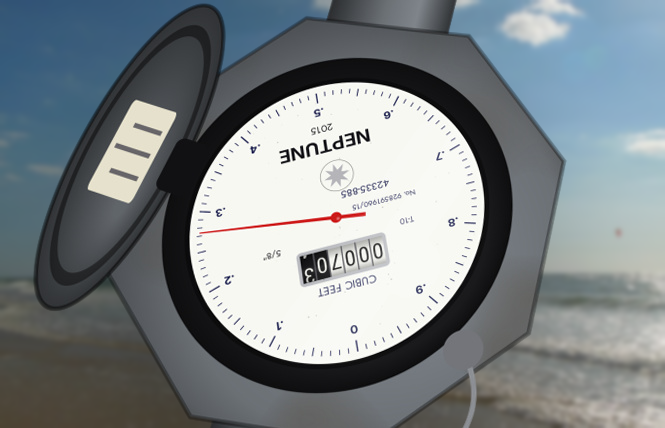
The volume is 703.27ft³
